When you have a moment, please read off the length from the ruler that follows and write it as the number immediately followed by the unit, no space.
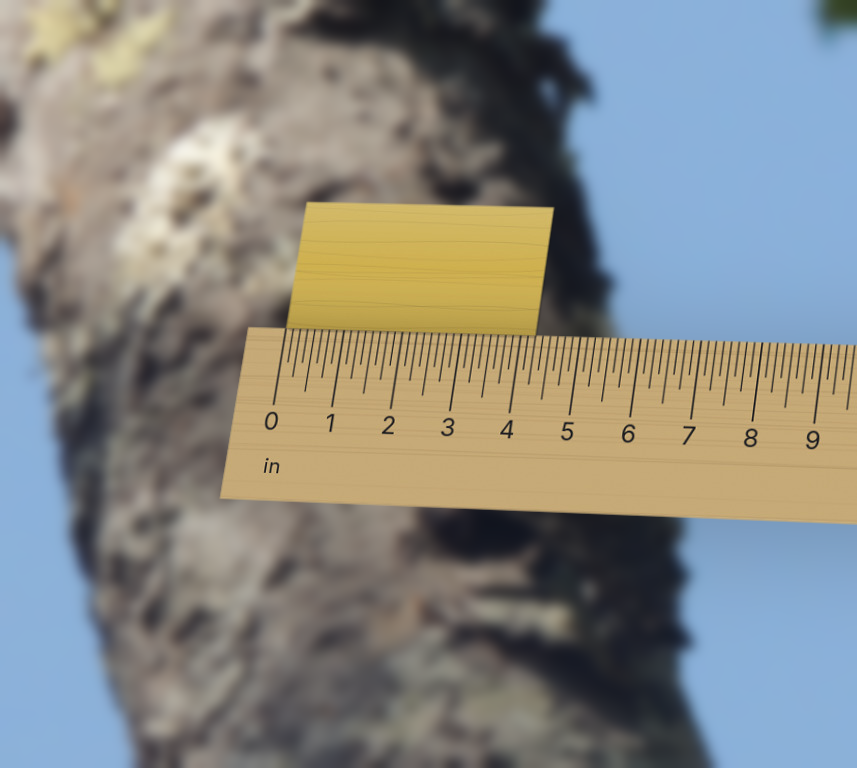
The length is 4.25in
